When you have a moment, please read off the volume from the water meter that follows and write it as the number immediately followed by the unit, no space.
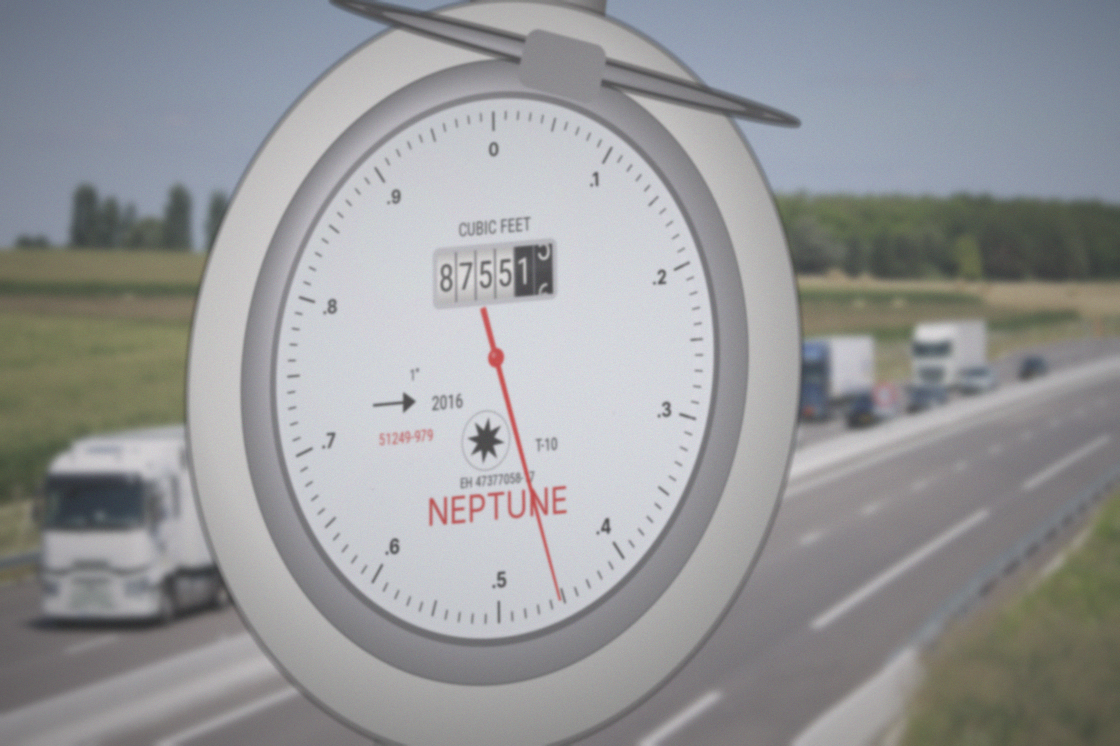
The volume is 875515.45ft³
